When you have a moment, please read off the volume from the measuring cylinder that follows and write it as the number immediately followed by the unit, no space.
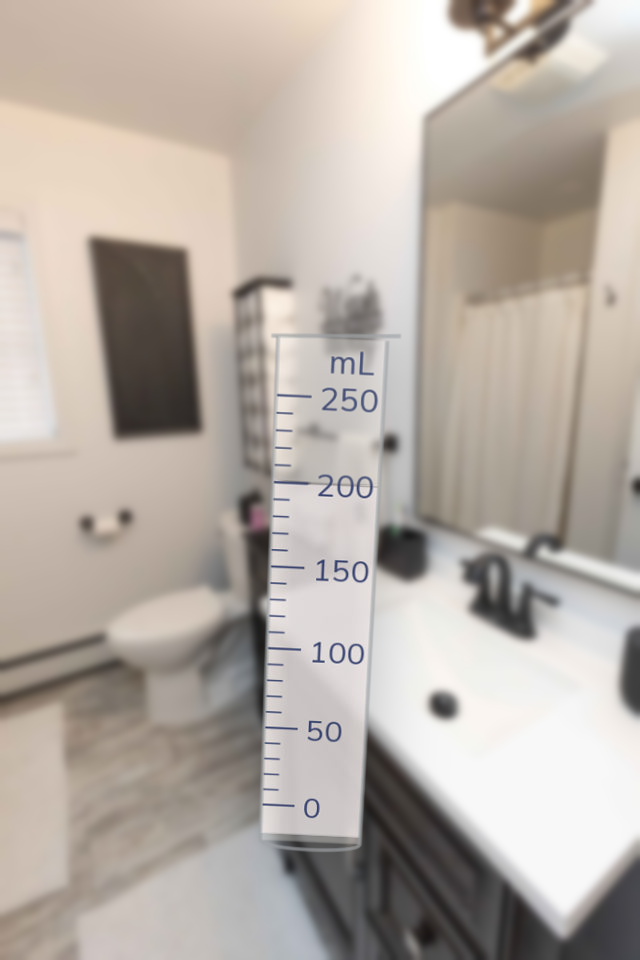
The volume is 200mL
